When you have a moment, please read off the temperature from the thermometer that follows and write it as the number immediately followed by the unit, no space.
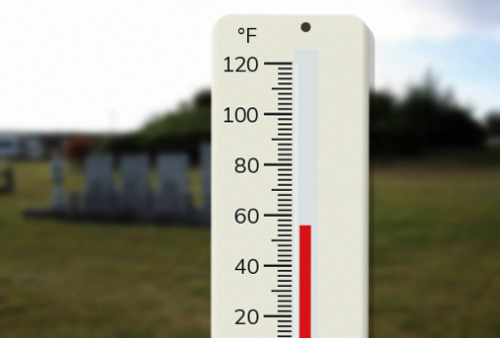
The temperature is 56°F
